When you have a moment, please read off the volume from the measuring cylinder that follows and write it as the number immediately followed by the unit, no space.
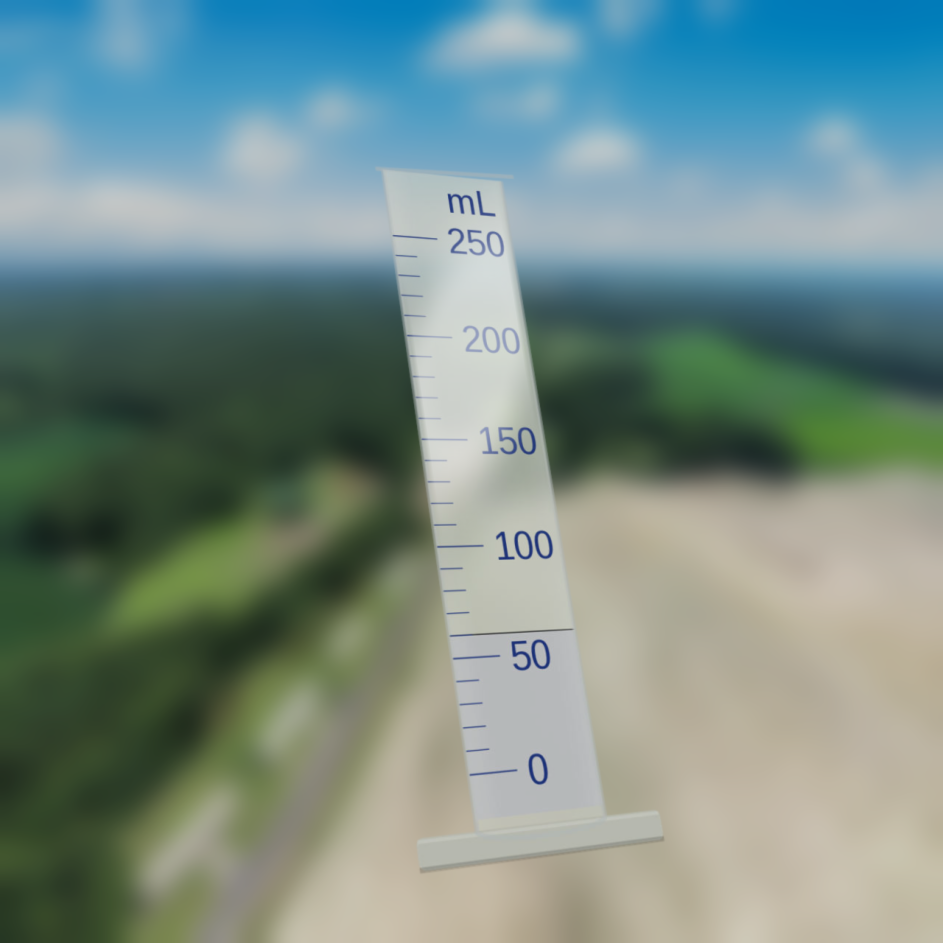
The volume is 60mL
